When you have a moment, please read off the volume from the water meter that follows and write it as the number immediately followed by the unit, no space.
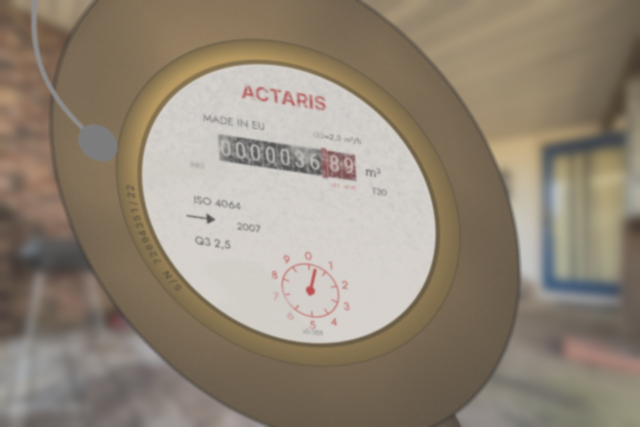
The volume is 36.890m³
